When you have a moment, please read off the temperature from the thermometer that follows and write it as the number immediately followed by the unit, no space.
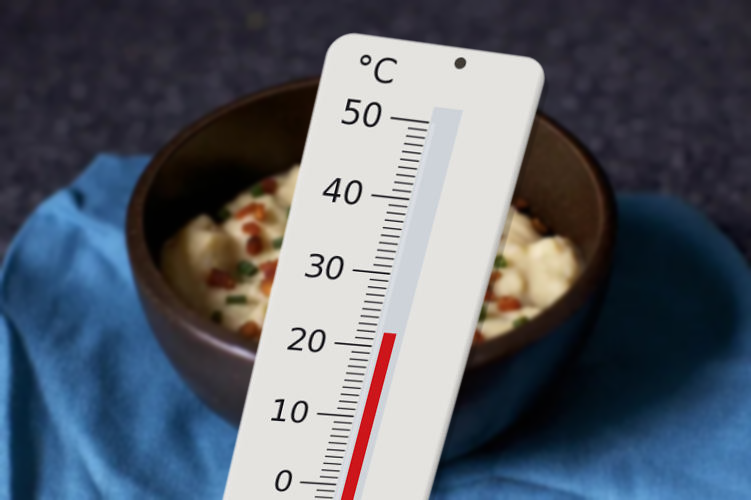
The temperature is 22°C
